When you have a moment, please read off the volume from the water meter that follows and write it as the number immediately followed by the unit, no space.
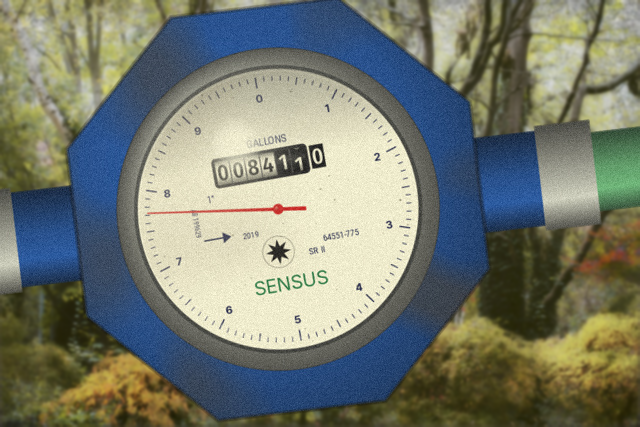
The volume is 84107.7gal
